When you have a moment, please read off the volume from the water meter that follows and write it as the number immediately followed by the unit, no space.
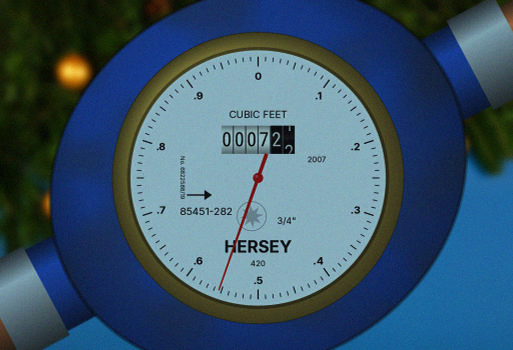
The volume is 721.55ft³
